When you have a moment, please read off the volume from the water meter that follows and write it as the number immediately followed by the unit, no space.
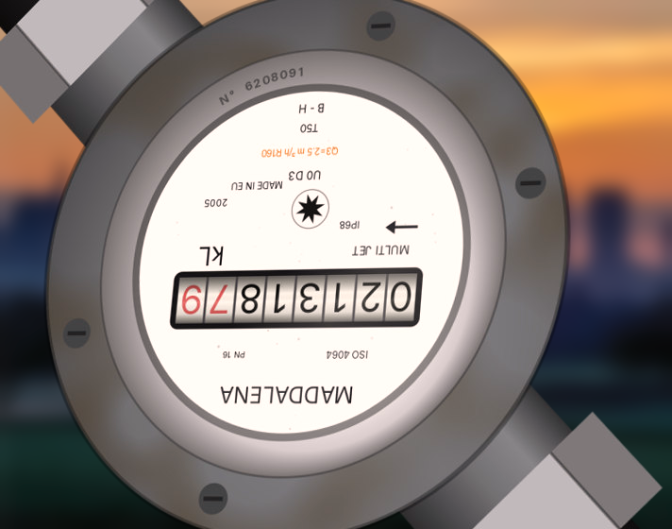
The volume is 21318.79kL
